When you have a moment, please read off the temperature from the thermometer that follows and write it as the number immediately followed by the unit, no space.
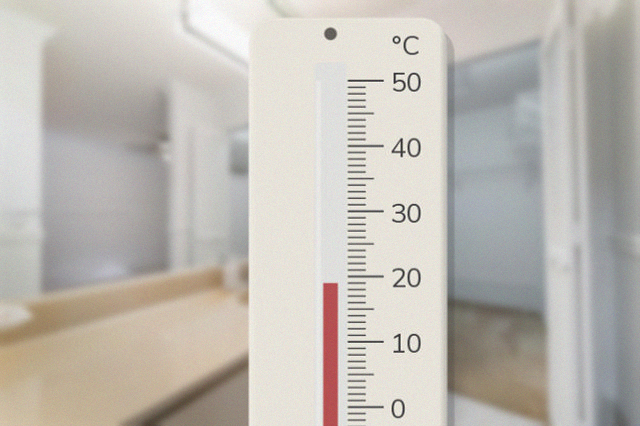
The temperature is 19°C
